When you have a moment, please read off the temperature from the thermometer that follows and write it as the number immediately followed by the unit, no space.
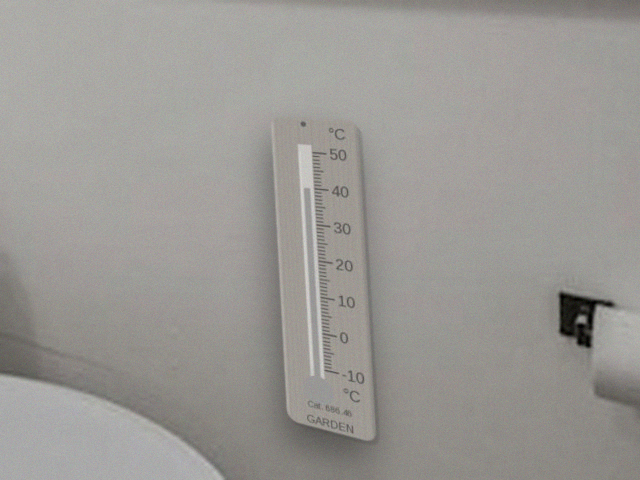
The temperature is 40°C
